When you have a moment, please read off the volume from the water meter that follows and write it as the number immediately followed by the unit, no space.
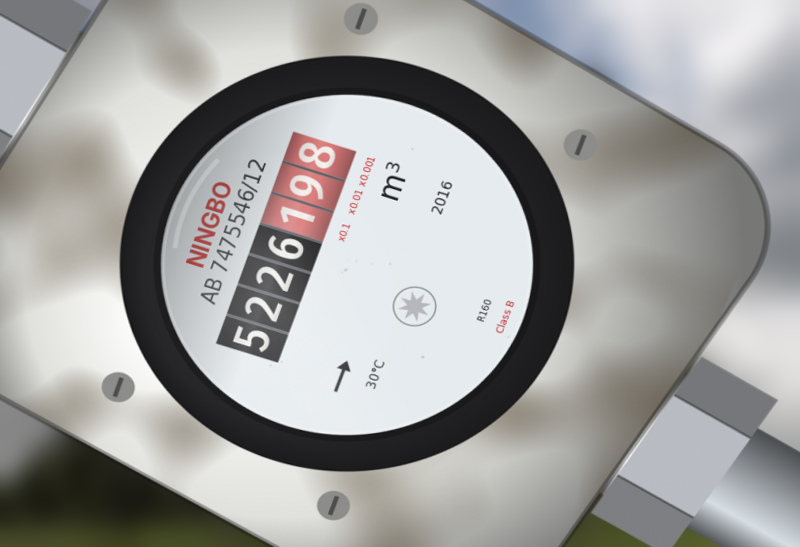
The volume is 5226.198m³
